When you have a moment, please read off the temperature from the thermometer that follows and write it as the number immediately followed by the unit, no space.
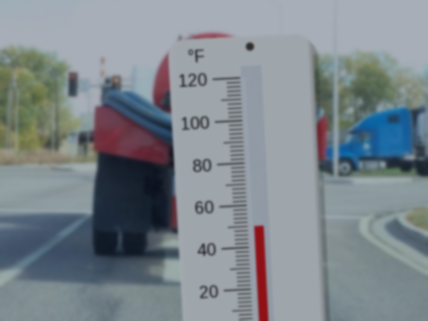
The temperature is 50°F
